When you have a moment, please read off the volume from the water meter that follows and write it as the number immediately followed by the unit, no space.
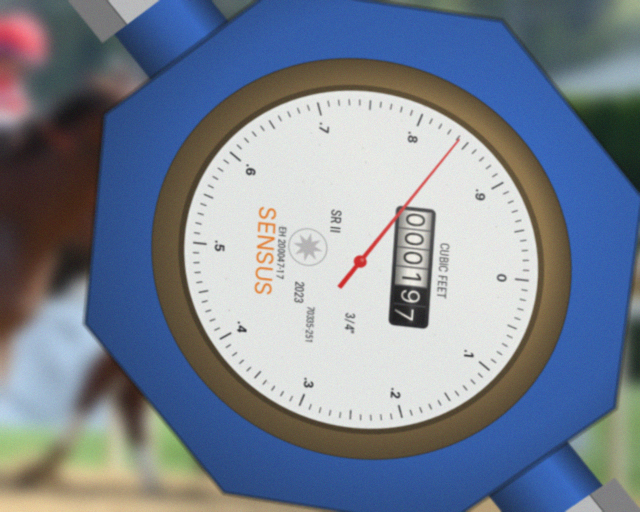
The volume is 196.84ft³
